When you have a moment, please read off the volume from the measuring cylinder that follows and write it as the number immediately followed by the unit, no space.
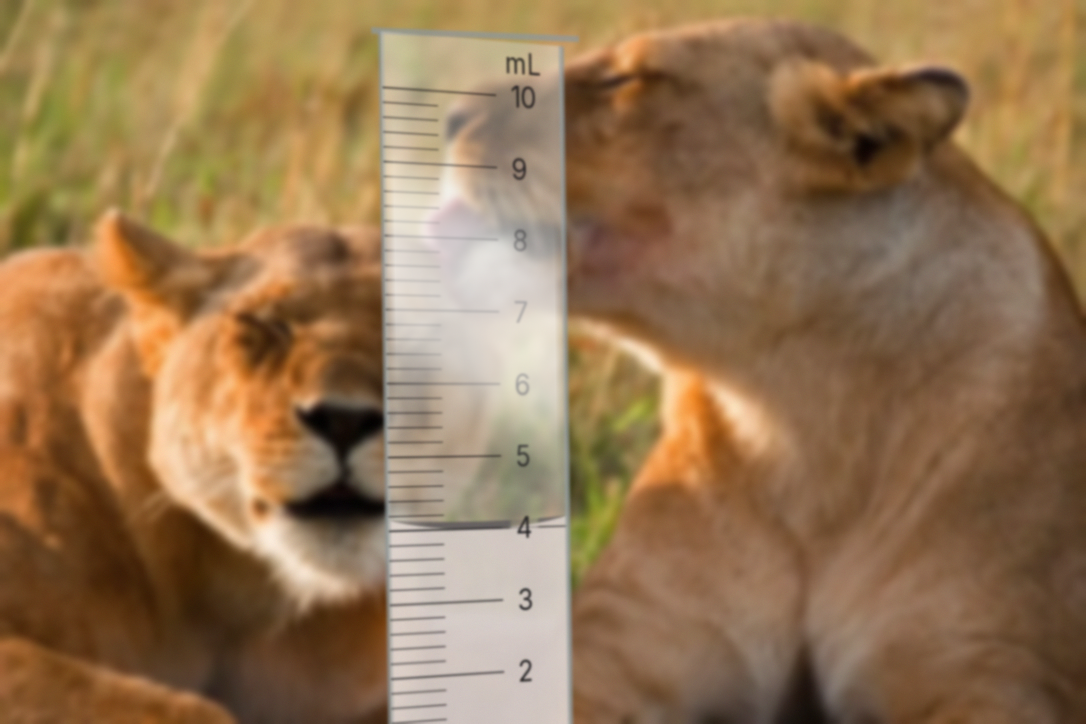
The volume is 4mL
